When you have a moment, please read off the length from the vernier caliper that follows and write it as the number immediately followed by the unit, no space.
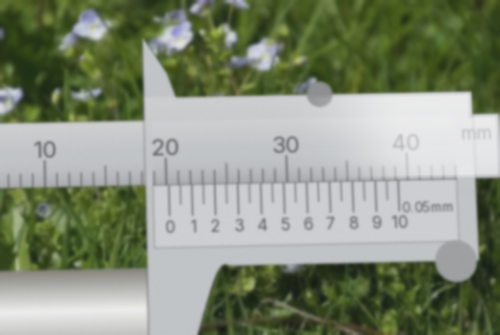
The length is 20.2mm
